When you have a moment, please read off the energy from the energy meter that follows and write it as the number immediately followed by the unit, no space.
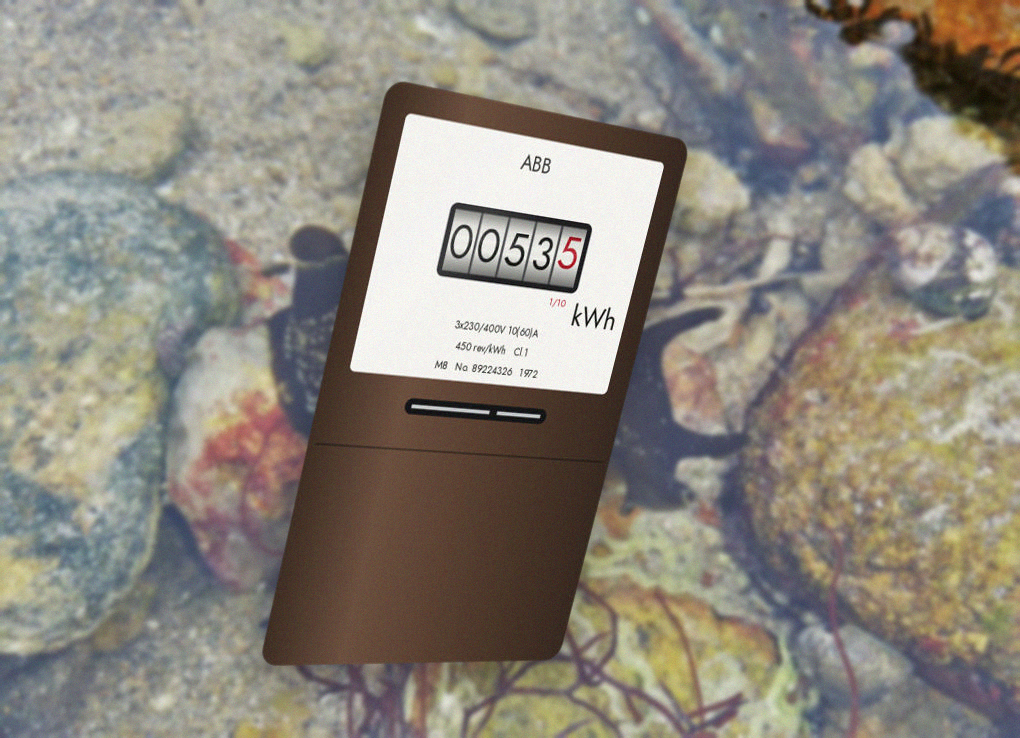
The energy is 53.5kWh
